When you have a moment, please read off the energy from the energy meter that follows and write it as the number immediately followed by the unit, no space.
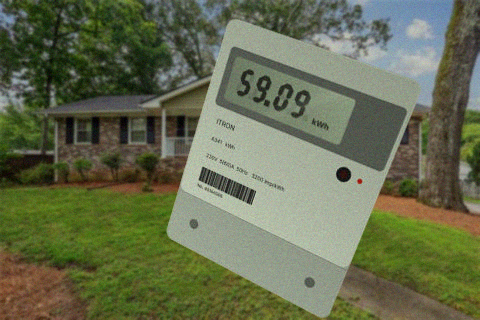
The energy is 59.09kWh
